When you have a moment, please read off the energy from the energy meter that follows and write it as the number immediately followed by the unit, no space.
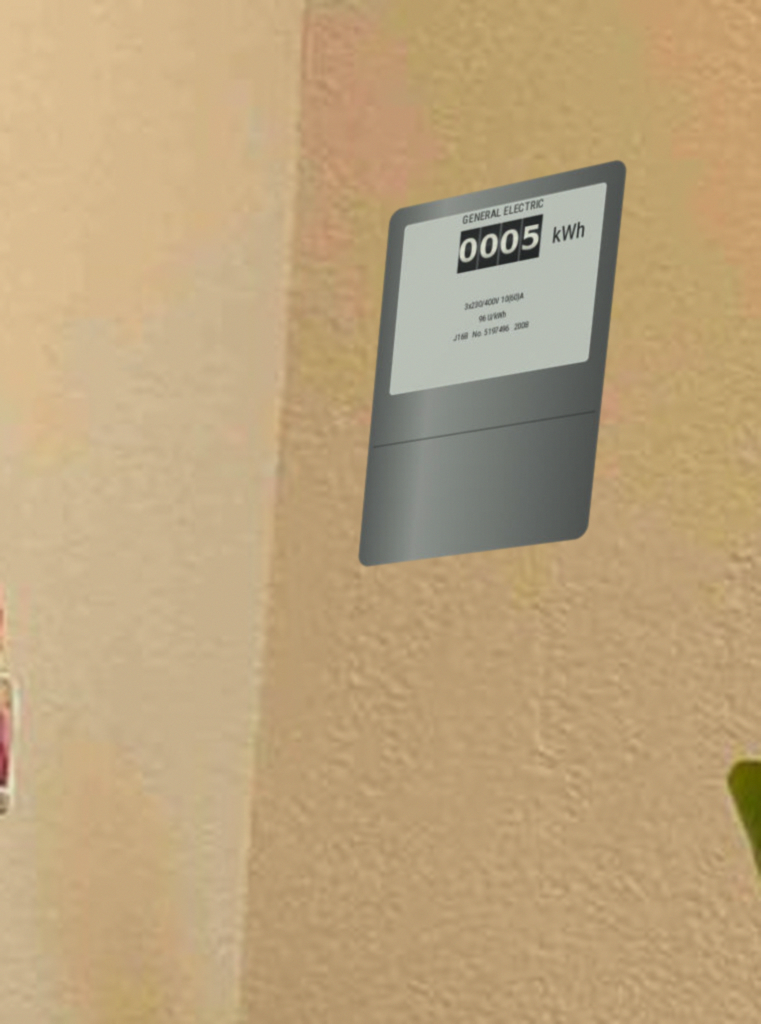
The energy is 5kWh
